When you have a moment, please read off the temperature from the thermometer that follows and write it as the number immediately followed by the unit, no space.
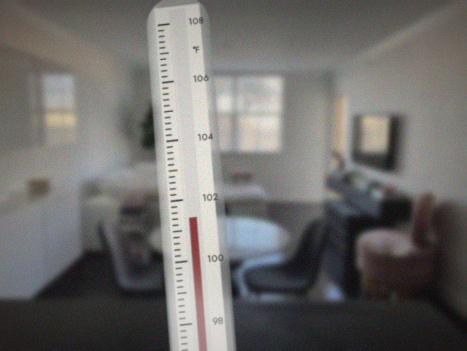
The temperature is 101.4°F
